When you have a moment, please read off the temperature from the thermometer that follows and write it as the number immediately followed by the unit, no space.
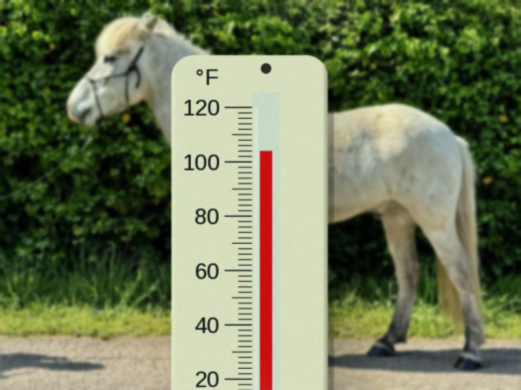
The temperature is 104°F
